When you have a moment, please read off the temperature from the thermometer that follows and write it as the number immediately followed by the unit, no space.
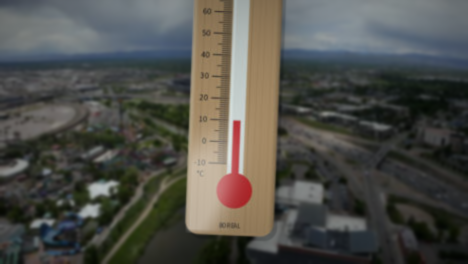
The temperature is 10°C
